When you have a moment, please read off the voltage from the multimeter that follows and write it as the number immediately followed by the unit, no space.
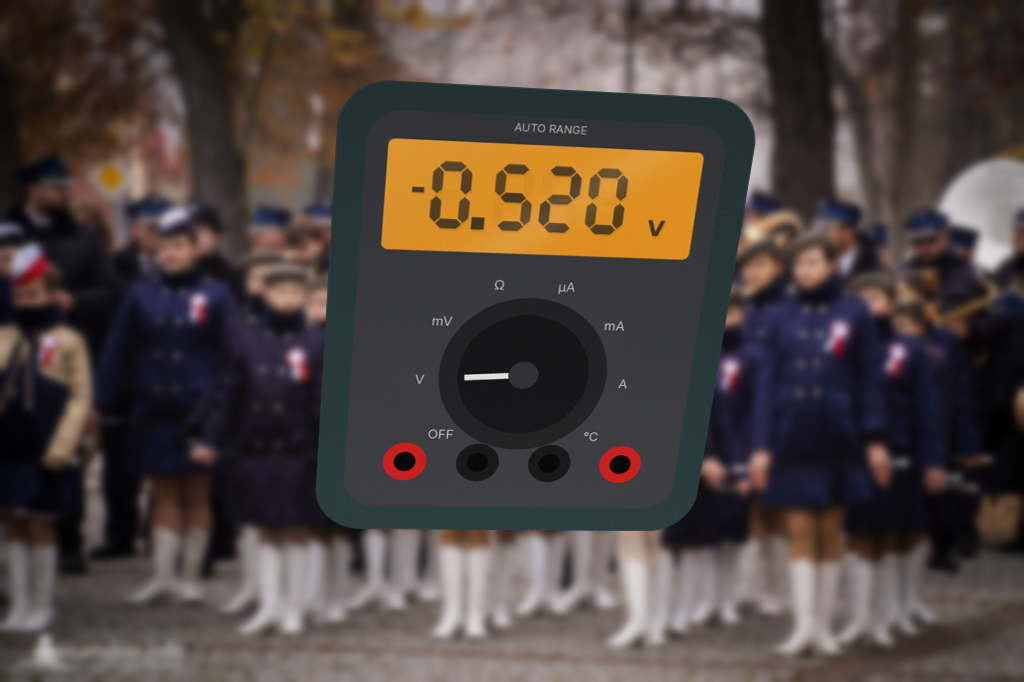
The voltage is -0.520V
